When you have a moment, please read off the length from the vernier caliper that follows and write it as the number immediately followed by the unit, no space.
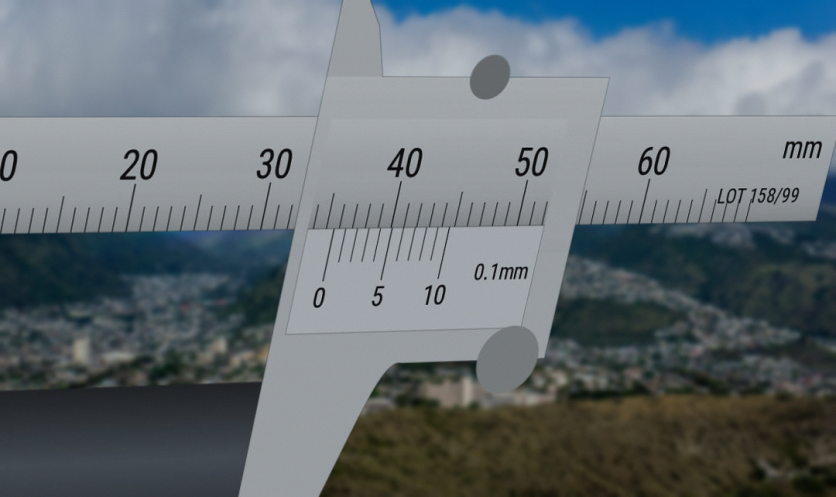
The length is 35.6mm
